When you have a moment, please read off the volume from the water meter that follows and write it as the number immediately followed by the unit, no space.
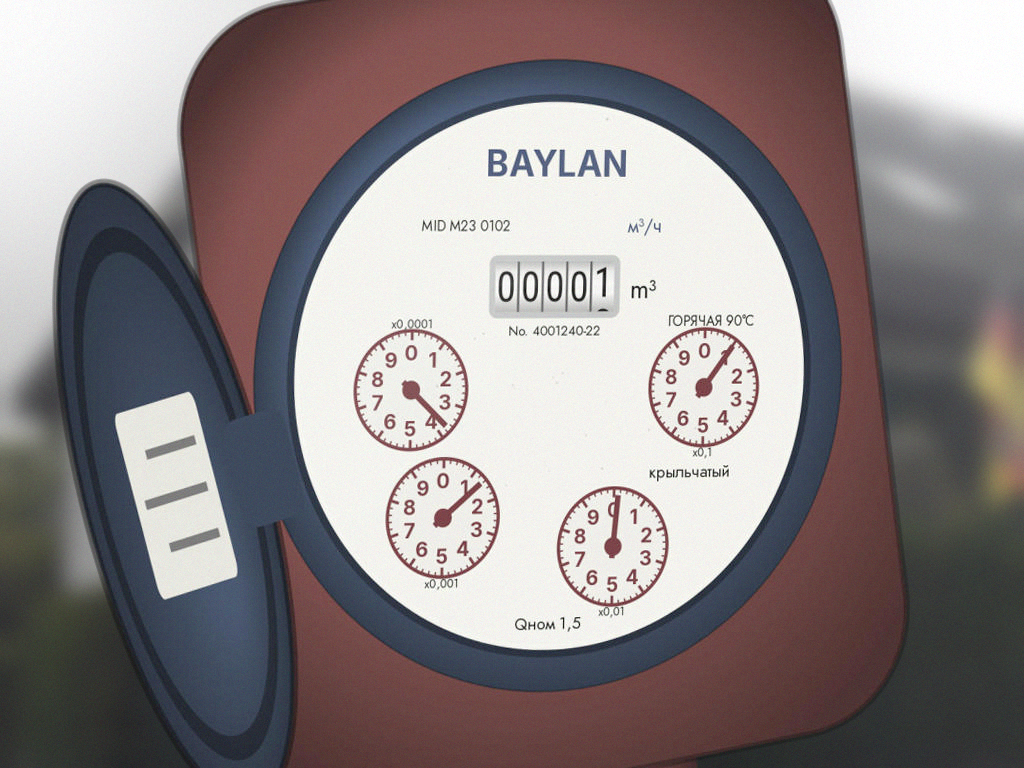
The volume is 1.1013m³
